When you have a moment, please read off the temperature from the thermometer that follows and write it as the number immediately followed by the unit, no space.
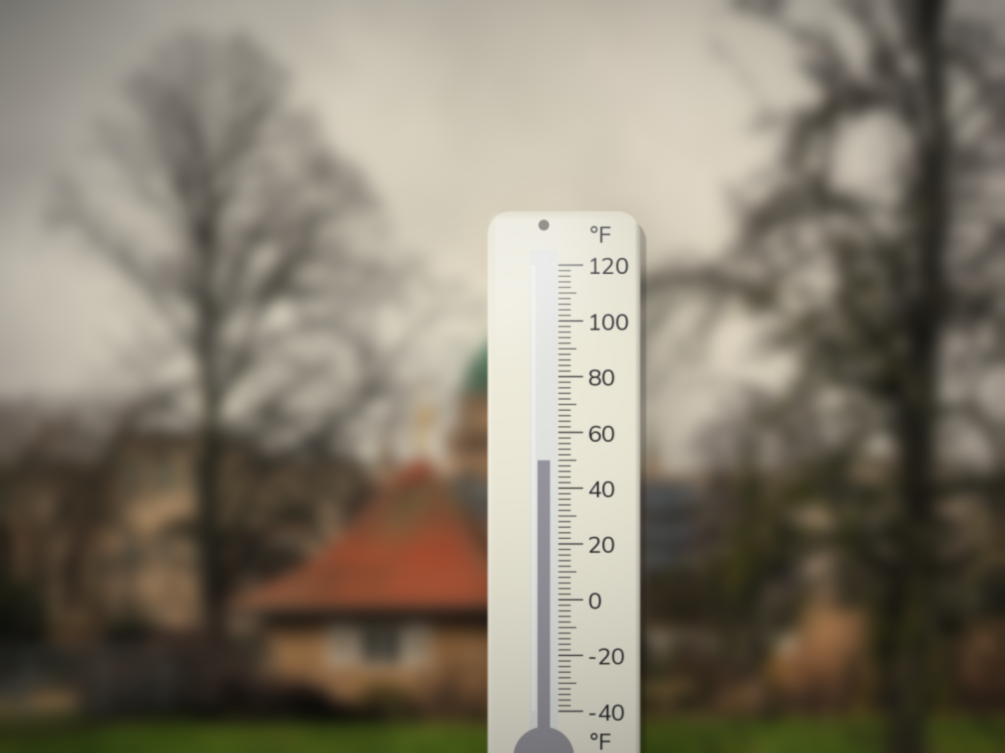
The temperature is 50°F
